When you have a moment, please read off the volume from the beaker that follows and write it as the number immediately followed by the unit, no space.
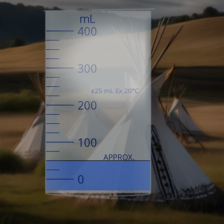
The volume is 50mL
